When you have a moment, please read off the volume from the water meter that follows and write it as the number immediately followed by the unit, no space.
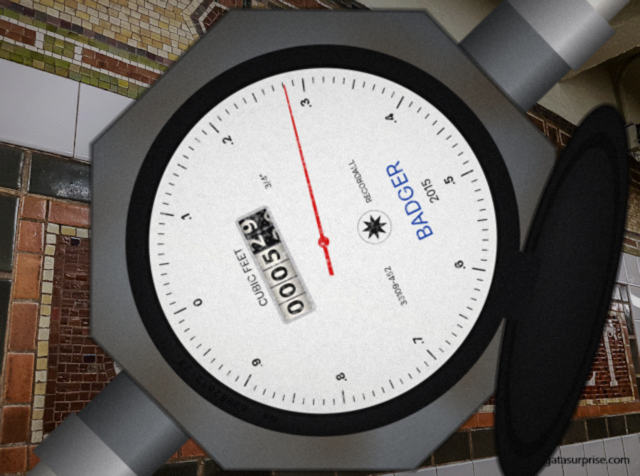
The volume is 529.28ft³
